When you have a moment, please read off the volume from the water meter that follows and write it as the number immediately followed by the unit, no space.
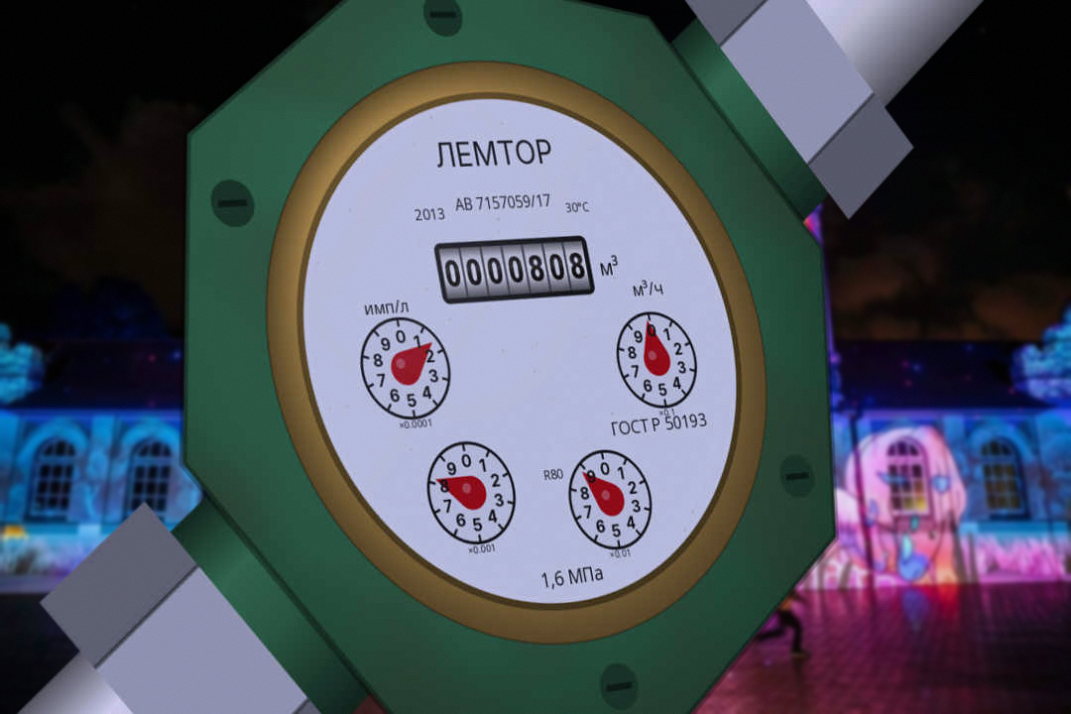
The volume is 807.9881m³
